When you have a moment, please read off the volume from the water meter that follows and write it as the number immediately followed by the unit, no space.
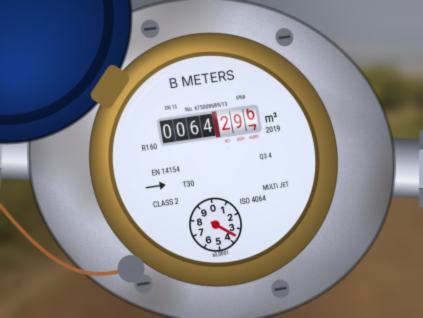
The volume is 64.2963m³
